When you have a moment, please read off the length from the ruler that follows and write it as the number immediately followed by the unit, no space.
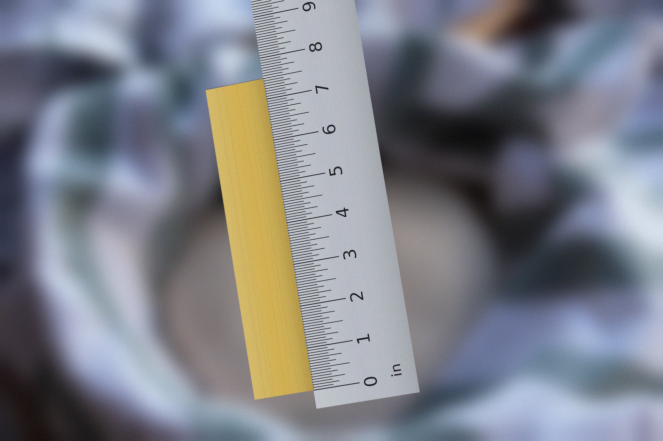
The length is 7.5in
